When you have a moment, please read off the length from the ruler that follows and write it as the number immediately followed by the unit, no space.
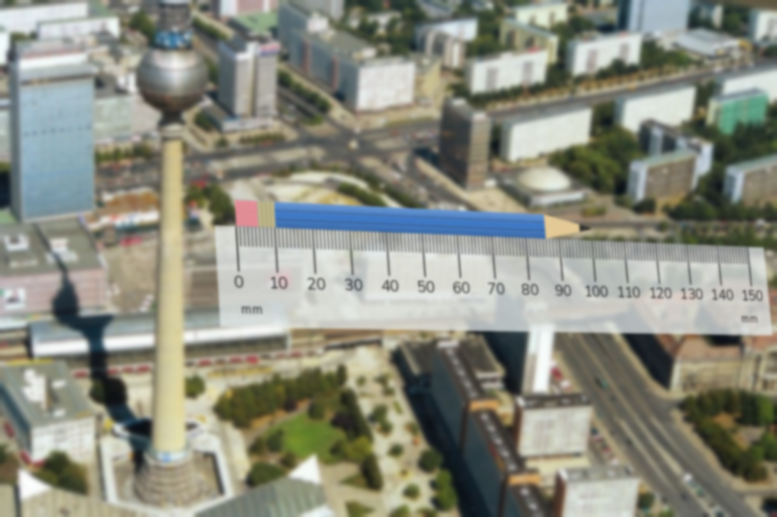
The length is 100mm
